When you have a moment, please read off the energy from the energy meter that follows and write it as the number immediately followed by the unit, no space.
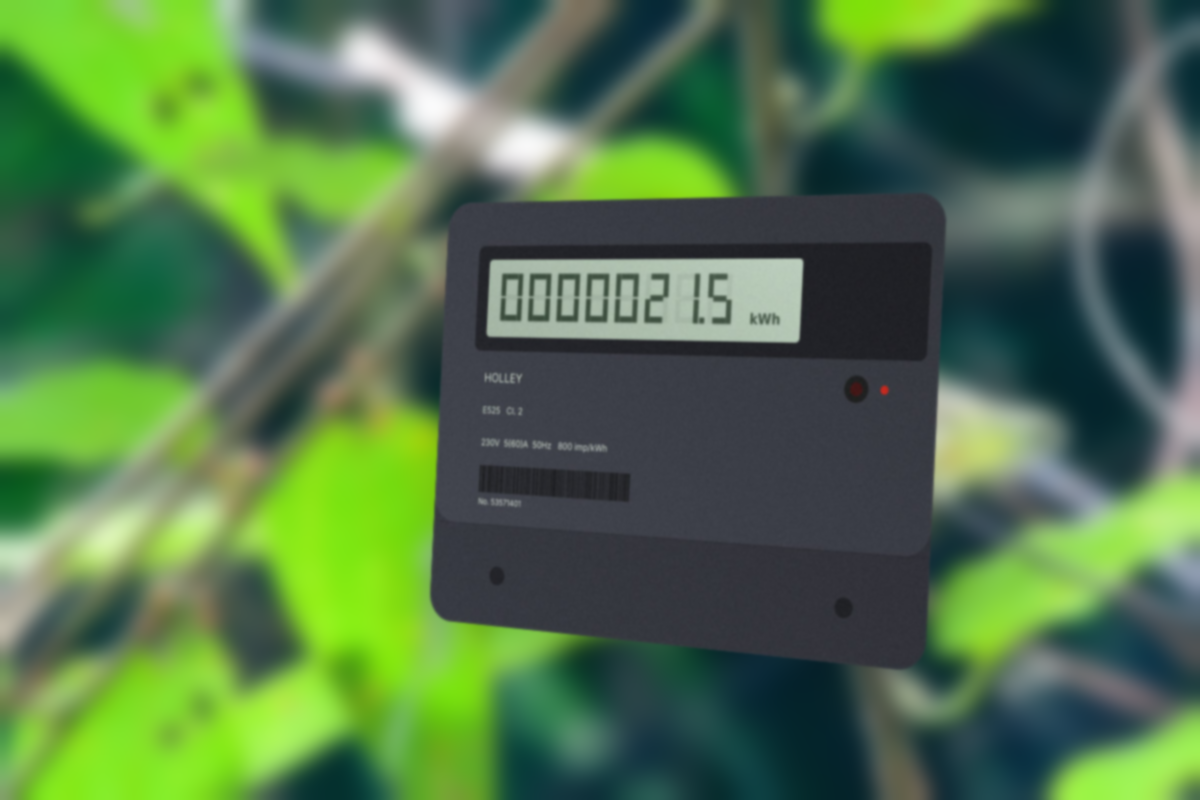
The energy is 21.5kWh
